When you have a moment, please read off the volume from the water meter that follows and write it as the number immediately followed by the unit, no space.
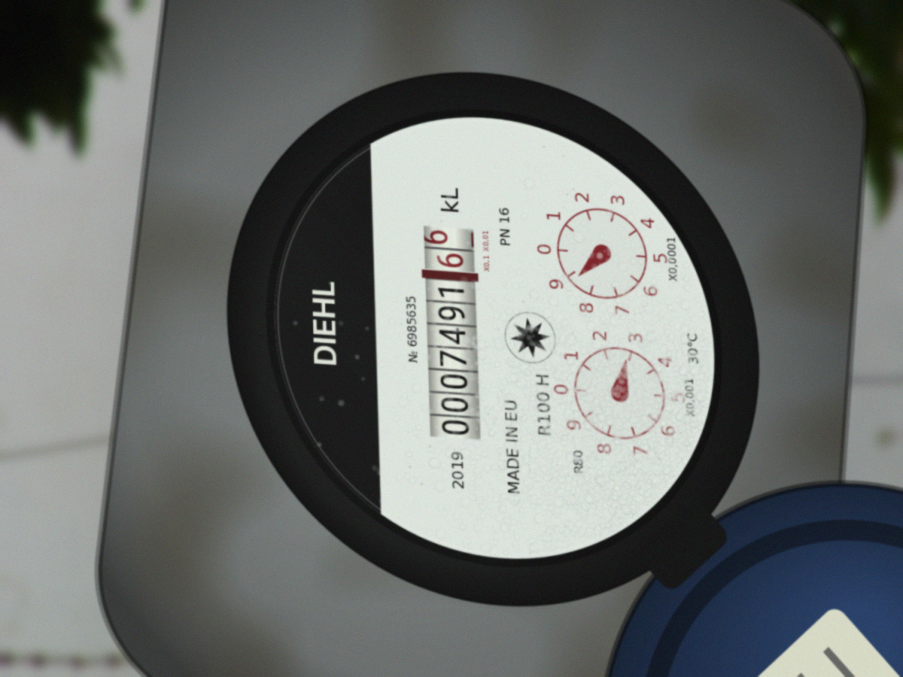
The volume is 7491.6628kL
